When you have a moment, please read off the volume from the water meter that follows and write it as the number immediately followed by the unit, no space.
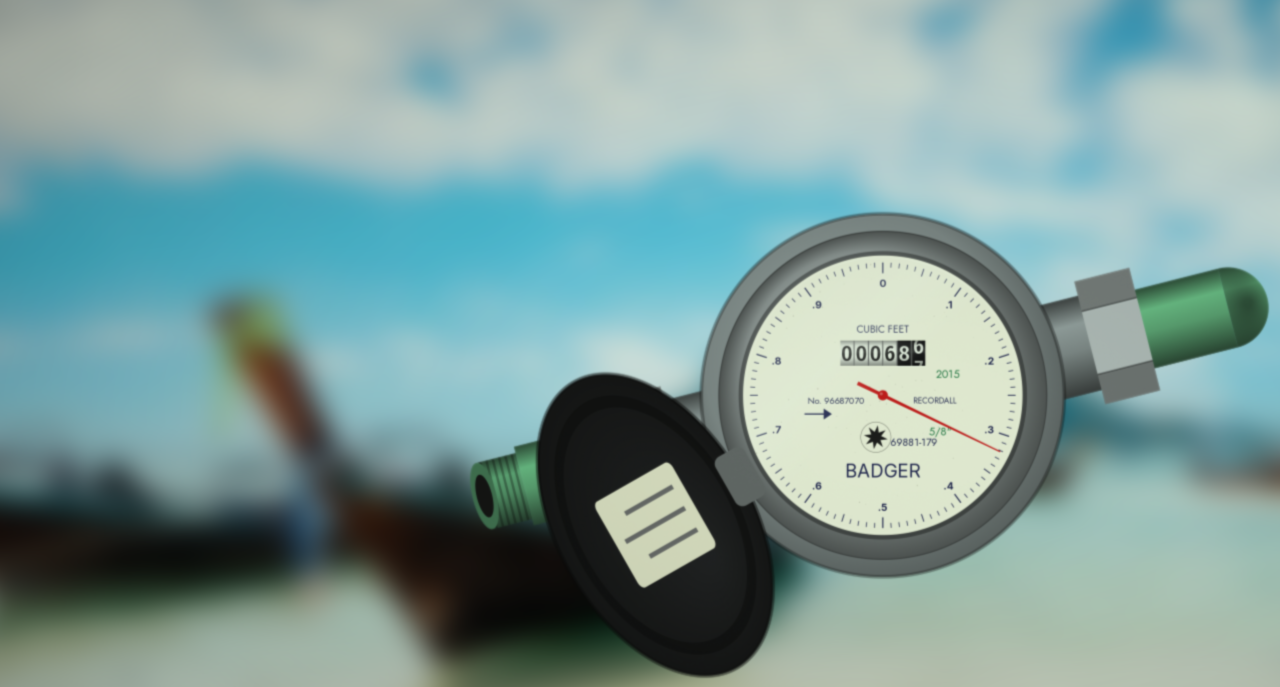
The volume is 686.32ft³
